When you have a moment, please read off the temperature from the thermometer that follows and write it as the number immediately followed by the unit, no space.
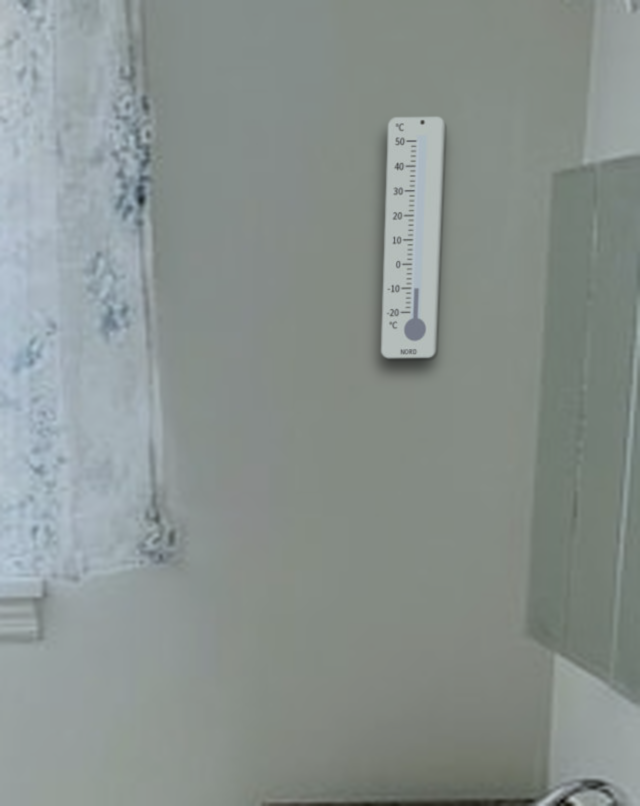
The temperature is -10°C
